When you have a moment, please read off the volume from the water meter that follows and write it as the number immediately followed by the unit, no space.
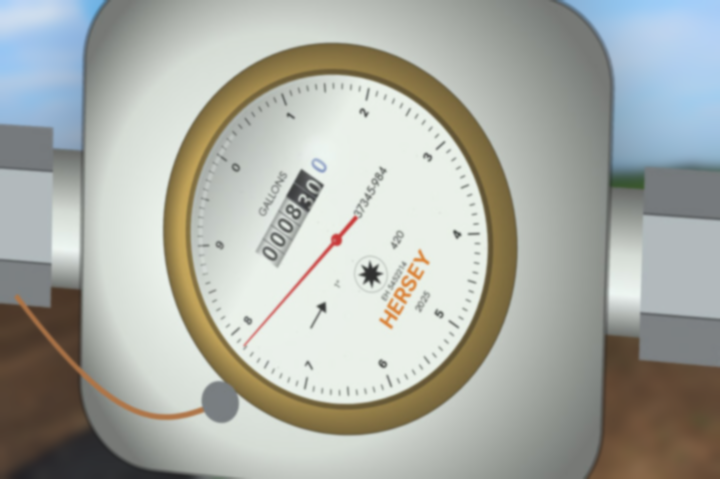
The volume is 8297.8gal
